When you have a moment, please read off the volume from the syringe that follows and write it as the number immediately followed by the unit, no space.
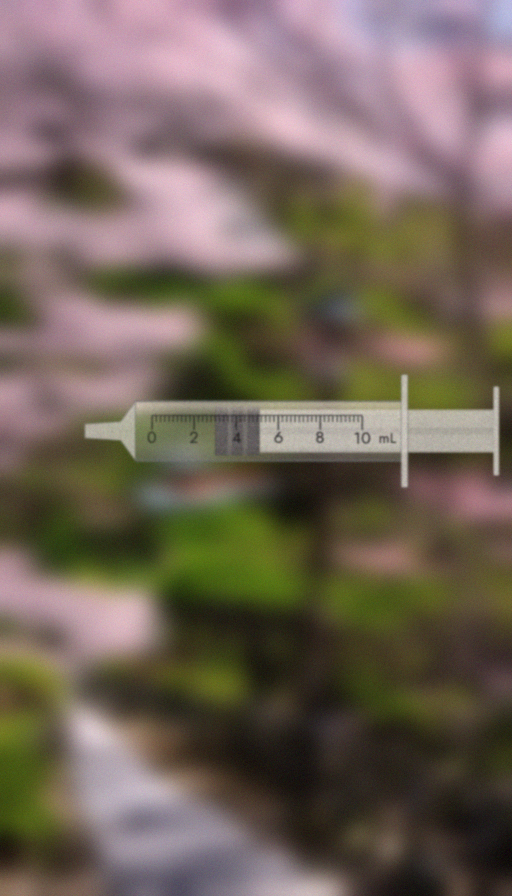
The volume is 3mL
